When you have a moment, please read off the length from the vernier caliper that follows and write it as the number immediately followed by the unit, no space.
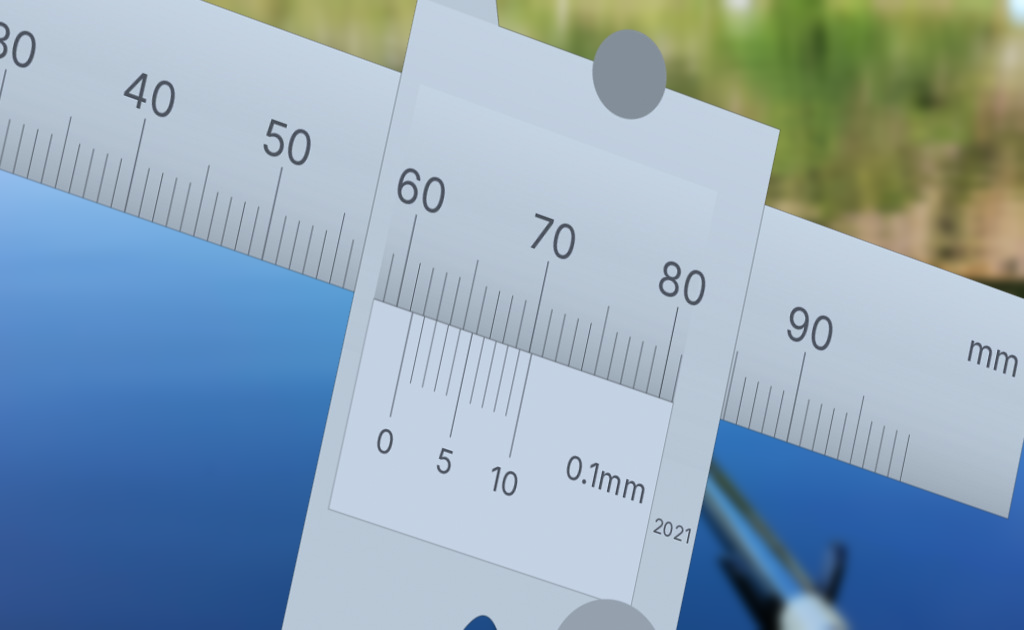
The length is 61.2mm
